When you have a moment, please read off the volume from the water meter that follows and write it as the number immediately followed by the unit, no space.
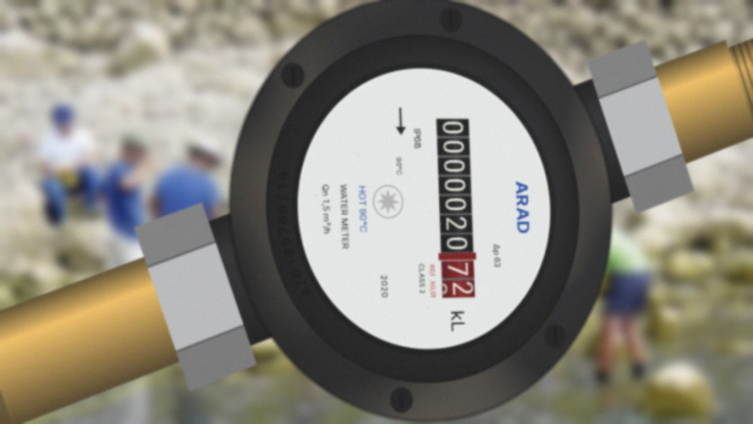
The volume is 20.72kL
